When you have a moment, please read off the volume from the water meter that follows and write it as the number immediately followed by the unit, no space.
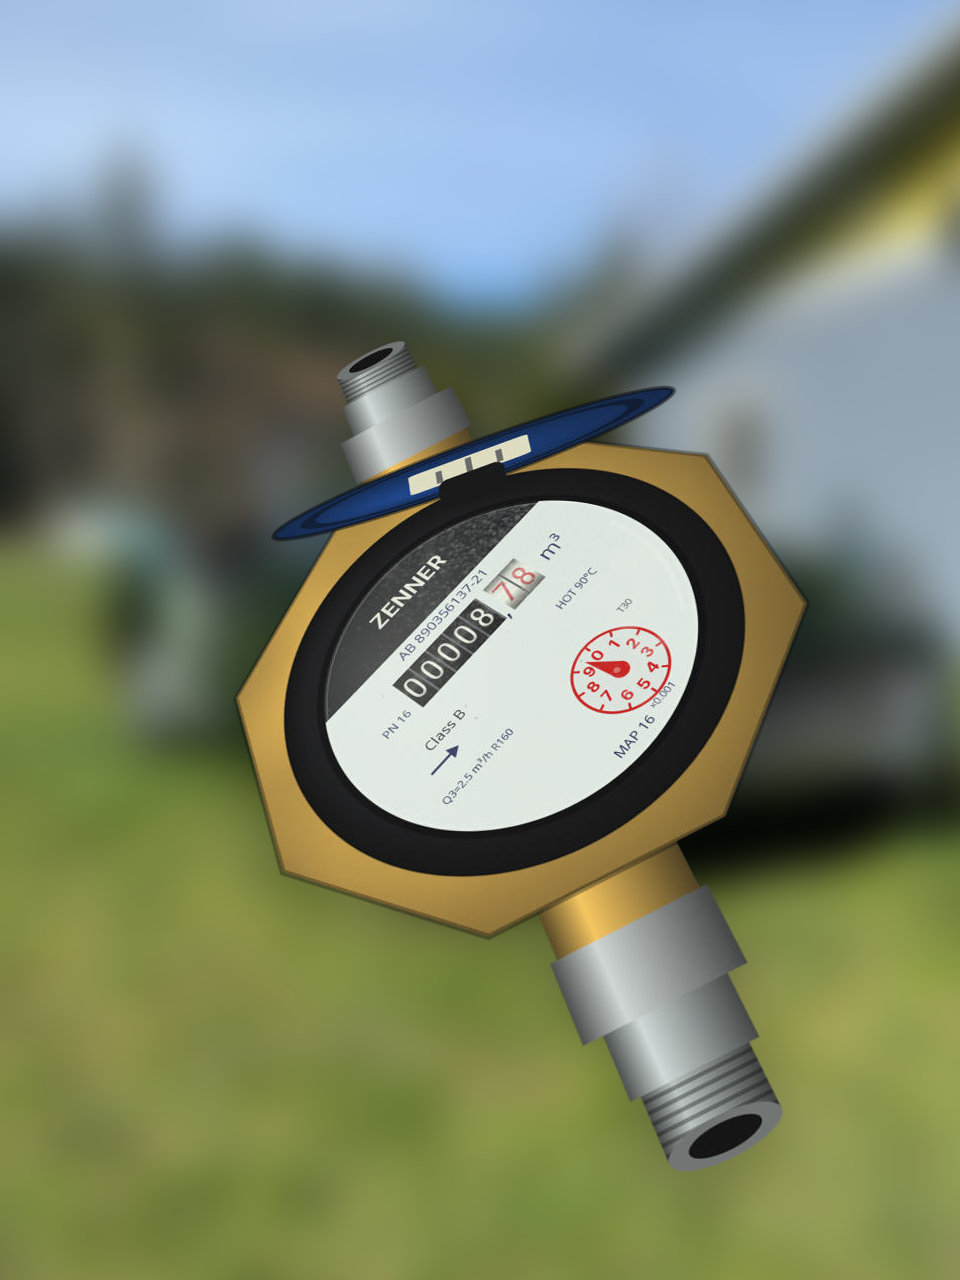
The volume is 8.779m³
